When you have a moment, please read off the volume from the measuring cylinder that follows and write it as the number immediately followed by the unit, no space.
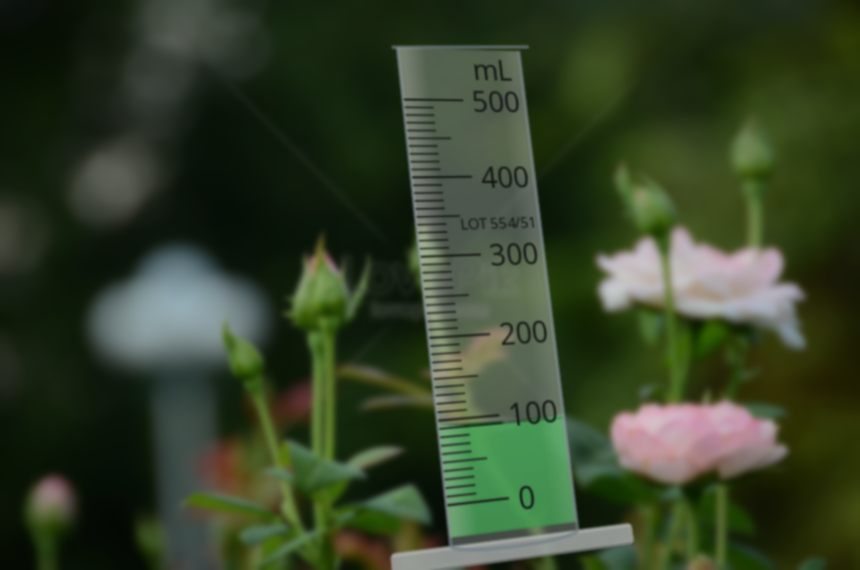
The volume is 90mL
